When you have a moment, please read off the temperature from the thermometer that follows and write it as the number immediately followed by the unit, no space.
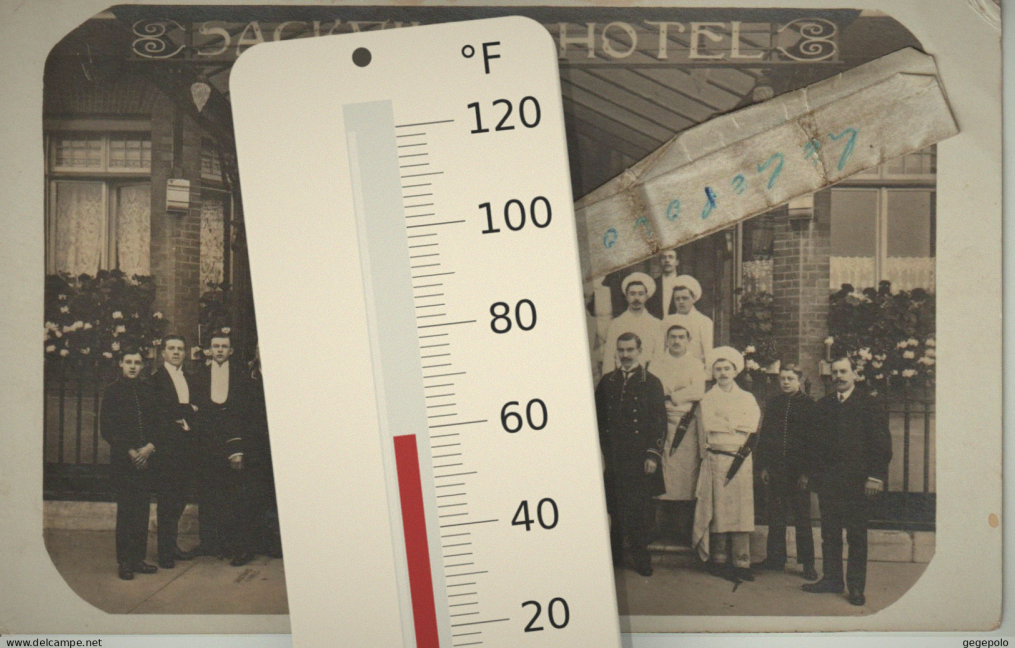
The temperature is 59°F
